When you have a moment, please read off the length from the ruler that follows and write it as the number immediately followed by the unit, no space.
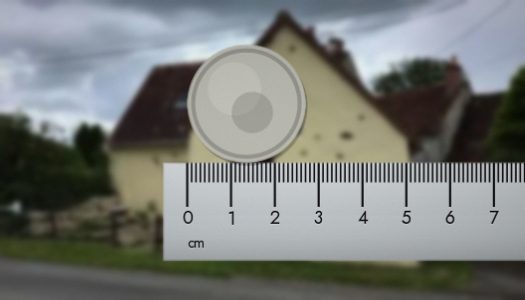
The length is 2.7cm
